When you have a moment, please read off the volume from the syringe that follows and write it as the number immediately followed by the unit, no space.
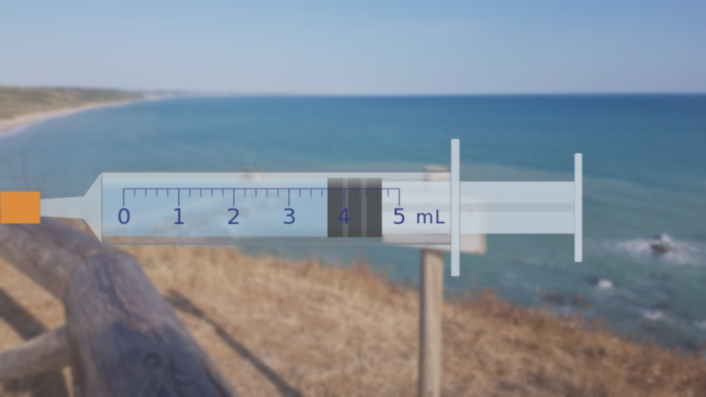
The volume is 3.7mL
